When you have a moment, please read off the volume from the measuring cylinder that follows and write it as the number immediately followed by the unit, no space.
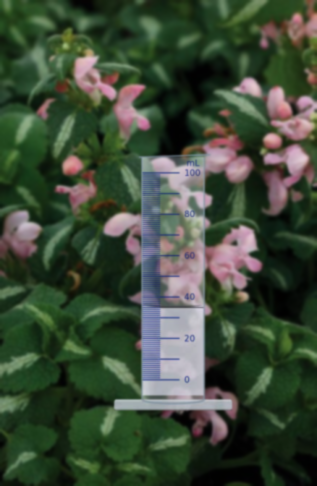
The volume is 35mL
